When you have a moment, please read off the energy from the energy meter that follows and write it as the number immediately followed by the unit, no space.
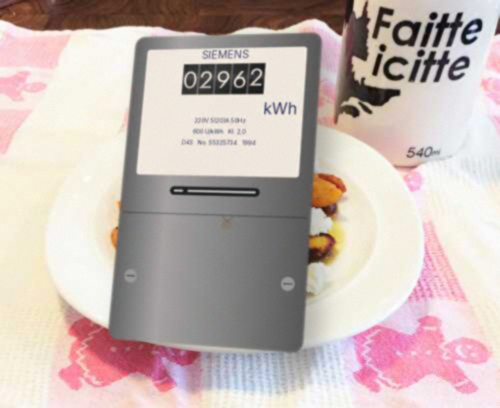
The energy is 2962kWh
